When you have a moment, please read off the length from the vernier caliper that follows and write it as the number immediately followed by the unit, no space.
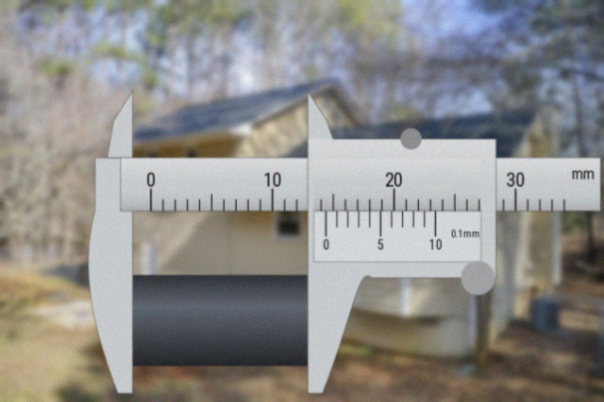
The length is 14.4mm
